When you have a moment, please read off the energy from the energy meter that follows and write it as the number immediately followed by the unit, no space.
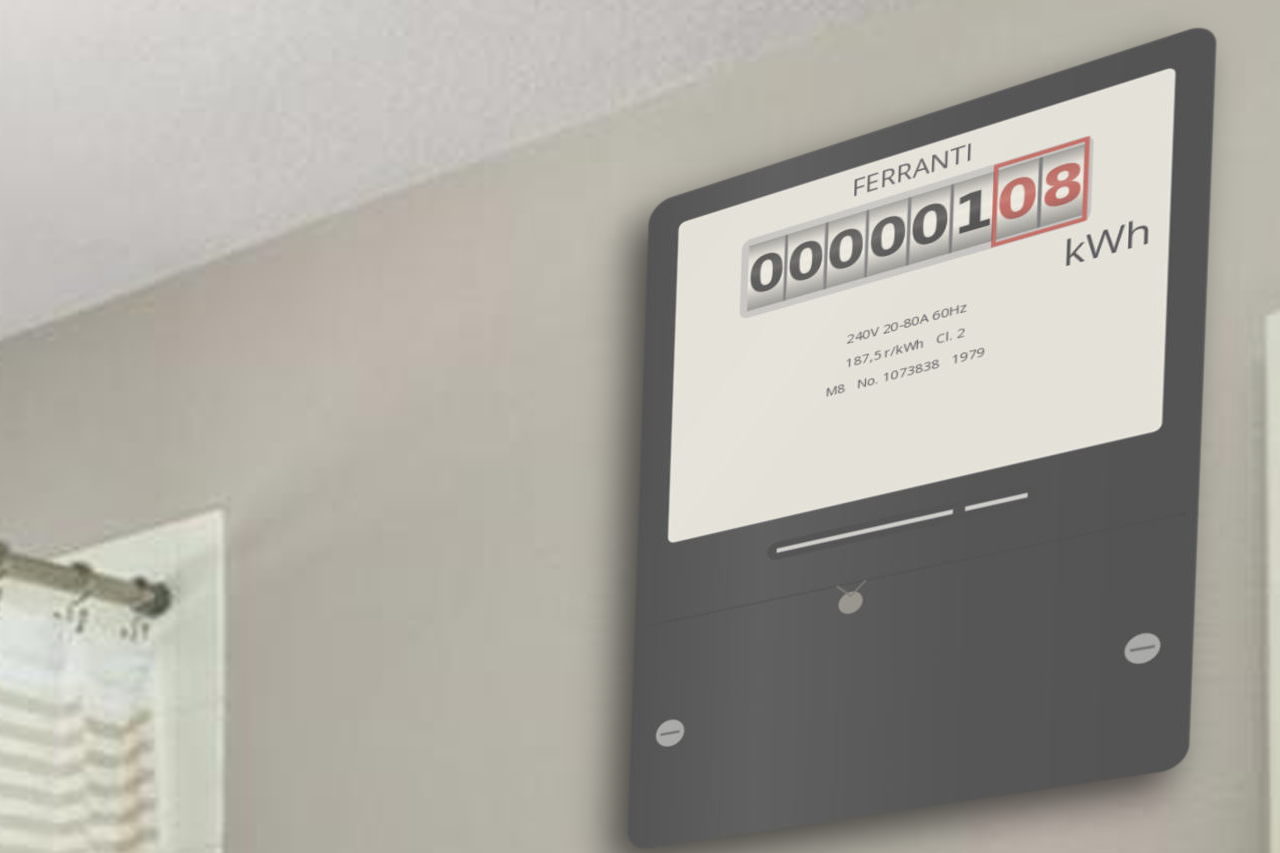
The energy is 1.08kWh
